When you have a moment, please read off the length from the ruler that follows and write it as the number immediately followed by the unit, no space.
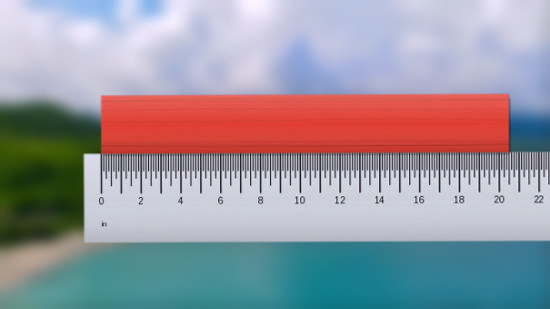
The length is 20.5in
